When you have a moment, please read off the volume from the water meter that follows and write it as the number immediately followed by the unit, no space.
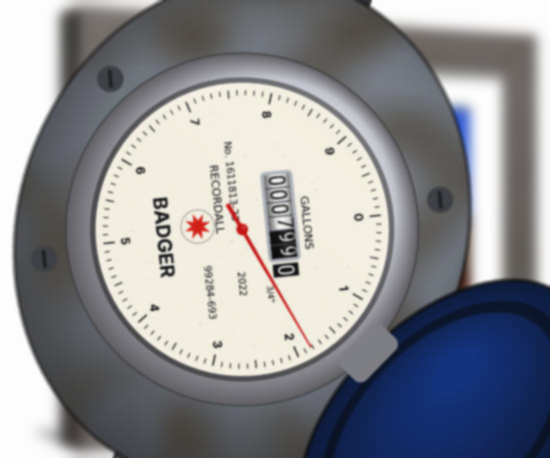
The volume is 7991.8gal
